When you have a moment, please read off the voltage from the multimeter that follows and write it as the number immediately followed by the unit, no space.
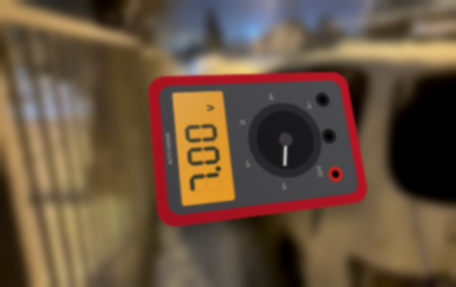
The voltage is 7.00V
